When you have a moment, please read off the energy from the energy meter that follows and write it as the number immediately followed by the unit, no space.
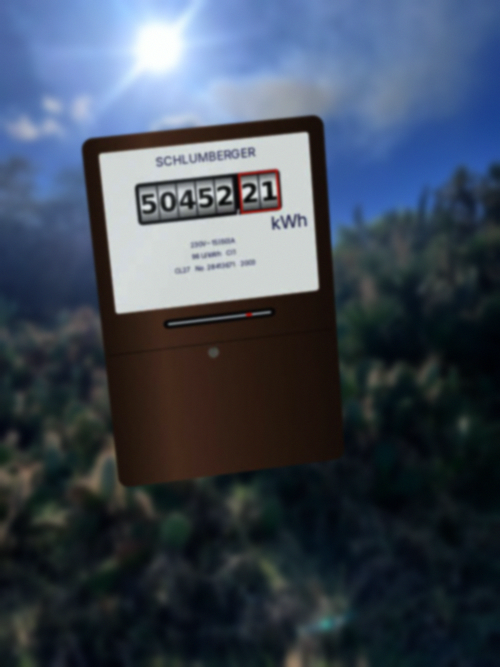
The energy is 50452.21kWh
